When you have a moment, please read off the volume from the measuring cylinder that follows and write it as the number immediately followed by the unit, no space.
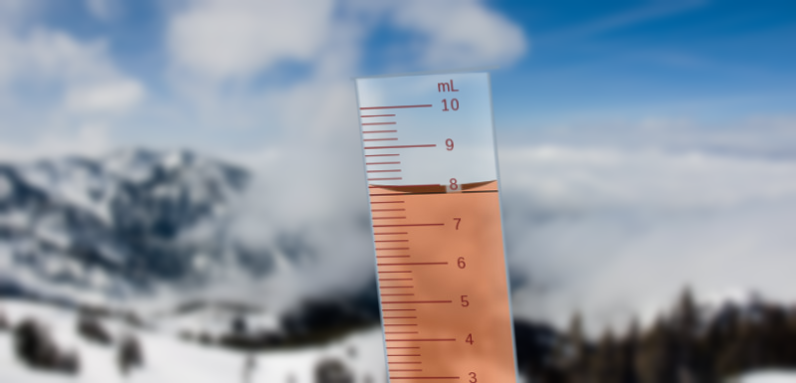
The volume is 7.8mL
